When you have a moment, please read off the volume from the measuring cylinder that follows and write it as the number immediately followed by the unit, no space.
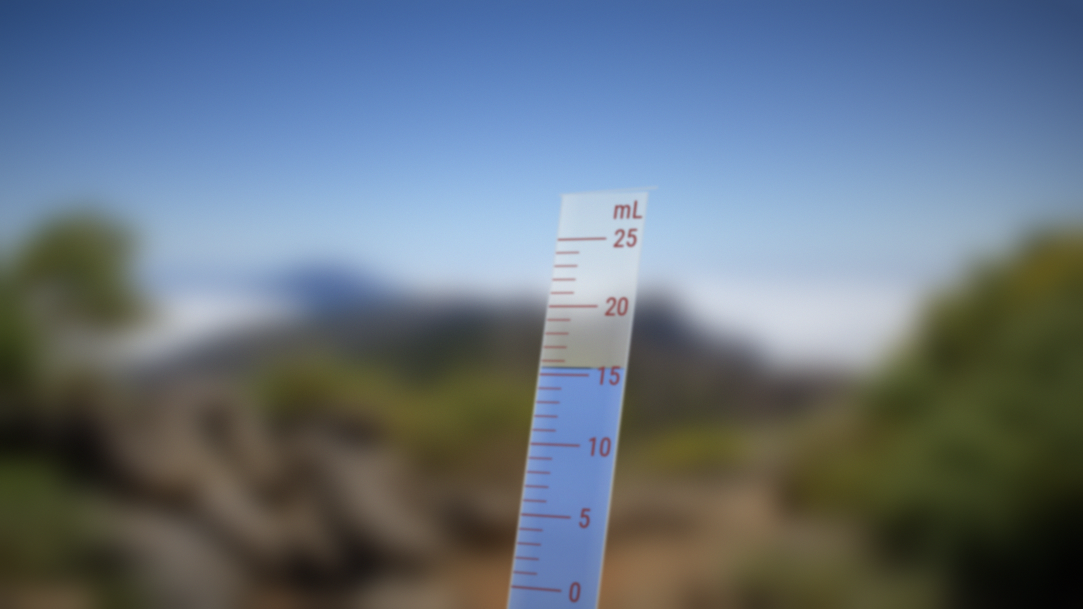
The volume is 15.5mL
